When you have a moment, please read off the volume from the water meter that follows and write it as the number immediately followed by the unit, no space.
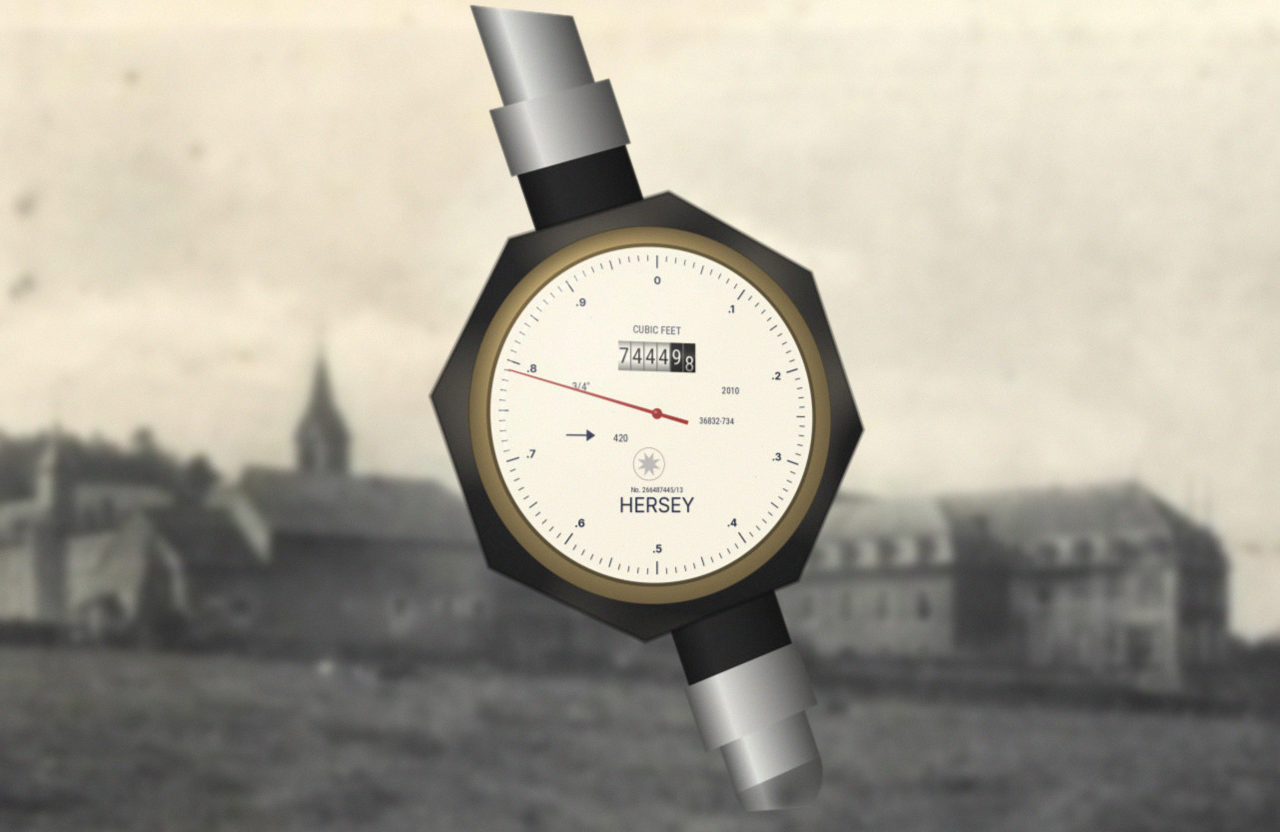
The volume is 744497.79ft³
